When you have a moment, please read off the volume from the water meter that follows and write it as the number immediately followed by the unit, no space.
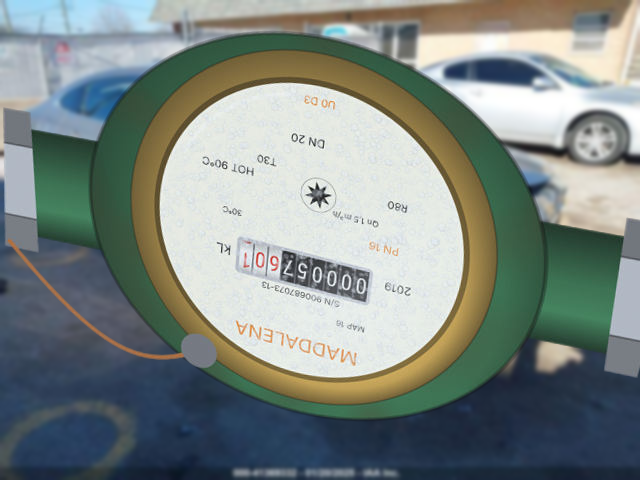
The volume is 57.601kL
